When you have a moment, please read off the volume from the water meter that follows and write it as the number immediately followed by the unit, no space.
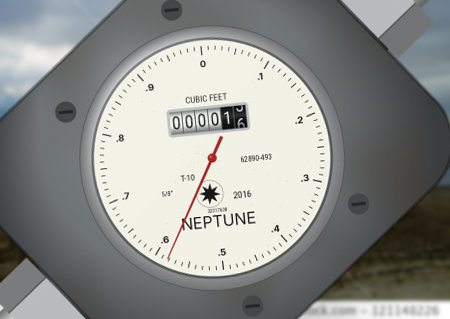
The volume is 15.58ft³
